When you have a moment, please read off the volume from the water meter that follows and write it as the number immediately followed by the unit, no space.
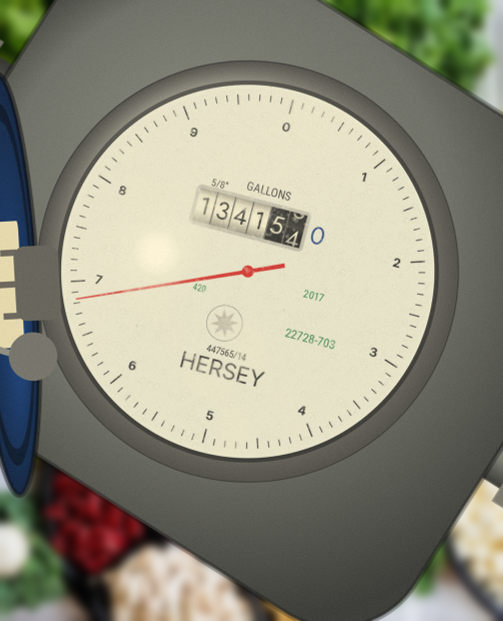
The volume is 1341536.8gal
